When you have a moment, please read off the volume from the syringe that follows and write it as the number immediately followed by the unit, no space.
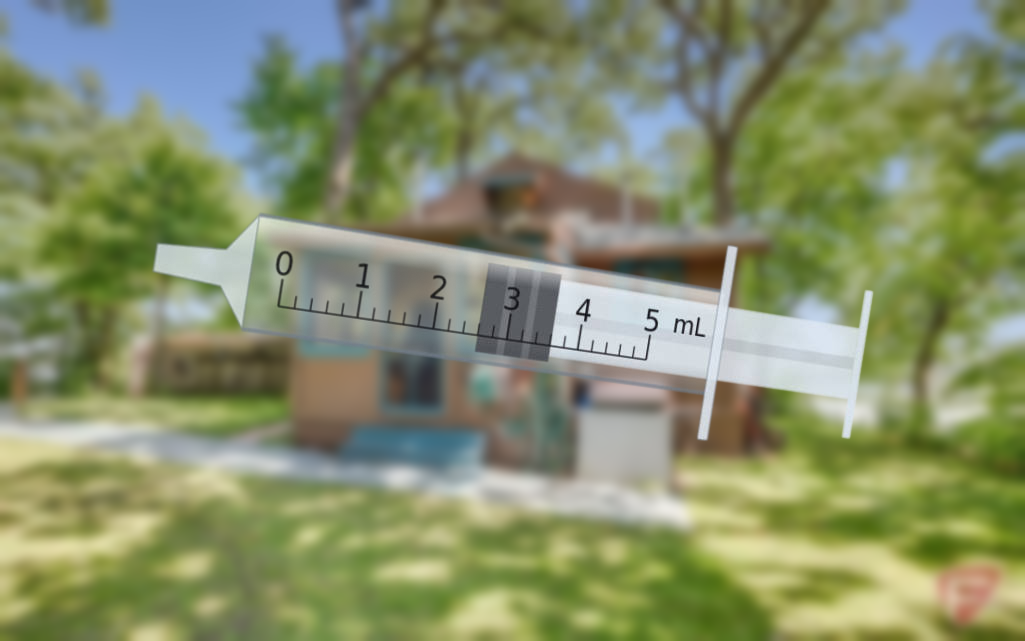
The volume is 2.6mL
